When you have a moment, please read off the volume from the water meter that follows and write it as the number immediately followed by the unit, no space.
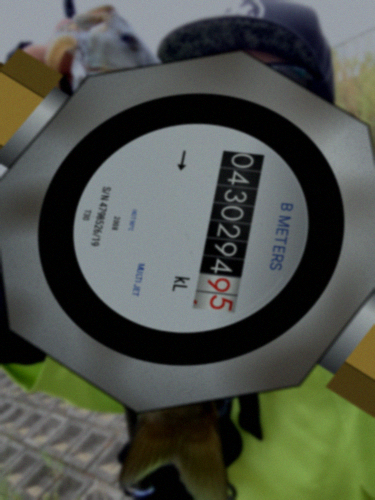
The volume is 430294.95kL
